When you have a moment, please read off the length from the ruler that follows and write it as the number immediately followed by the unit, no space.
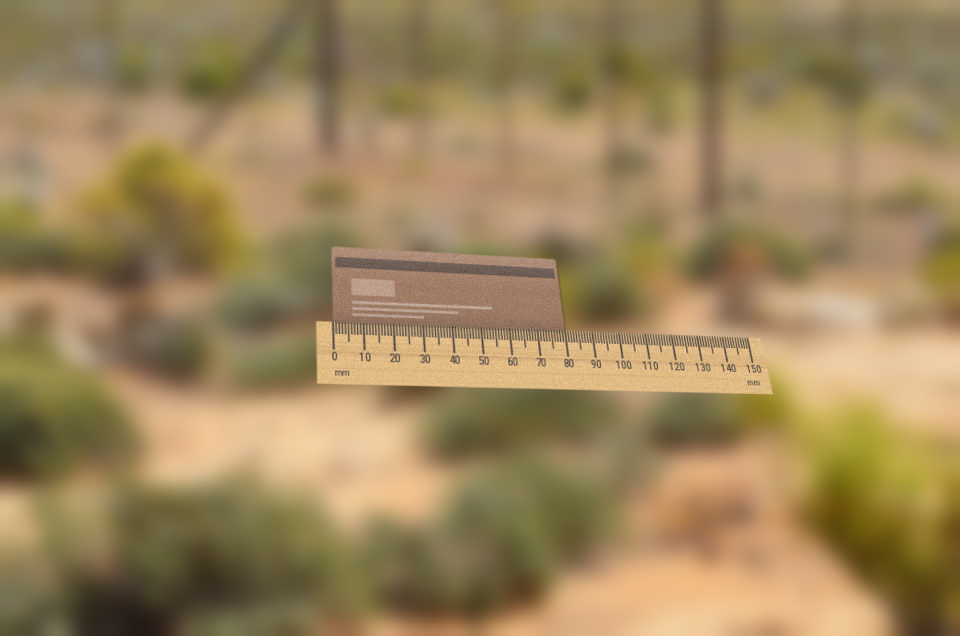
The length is 80mm
